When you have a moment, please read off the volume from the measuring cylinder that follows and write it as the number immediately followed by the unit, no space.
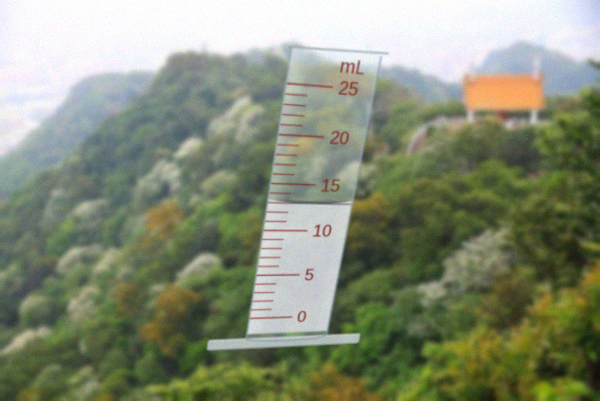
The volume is 13mL
